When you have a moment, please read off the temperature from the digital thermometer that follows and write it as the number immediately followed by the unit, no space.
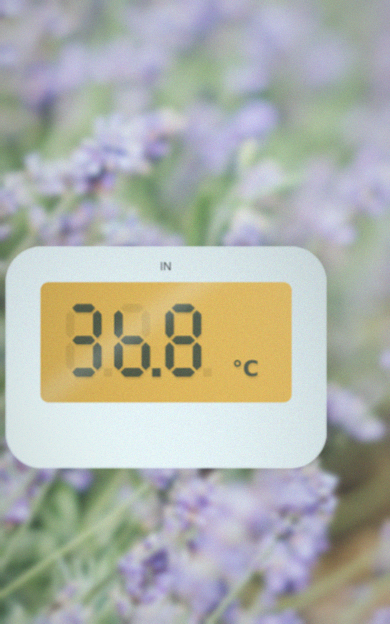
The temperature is 36.8°C
